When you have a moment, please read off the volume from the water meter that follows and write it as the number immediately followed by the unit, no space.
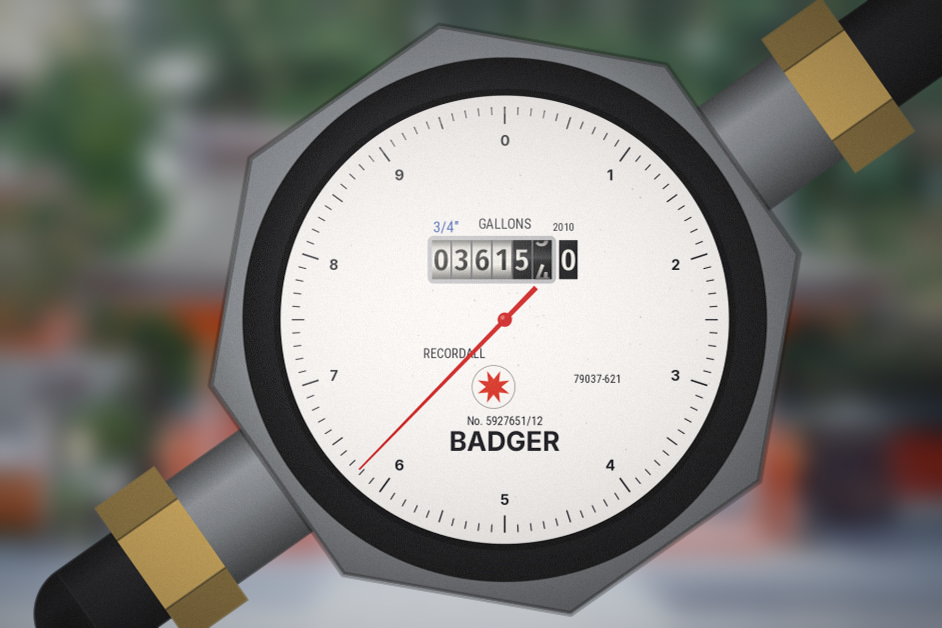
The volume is 361536.2gal
